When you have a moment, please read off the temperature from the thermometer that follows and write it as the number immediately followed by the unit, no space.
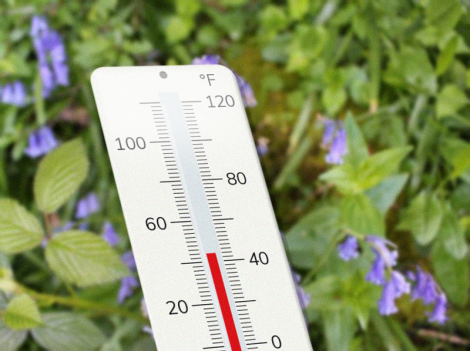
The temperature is 44°F
